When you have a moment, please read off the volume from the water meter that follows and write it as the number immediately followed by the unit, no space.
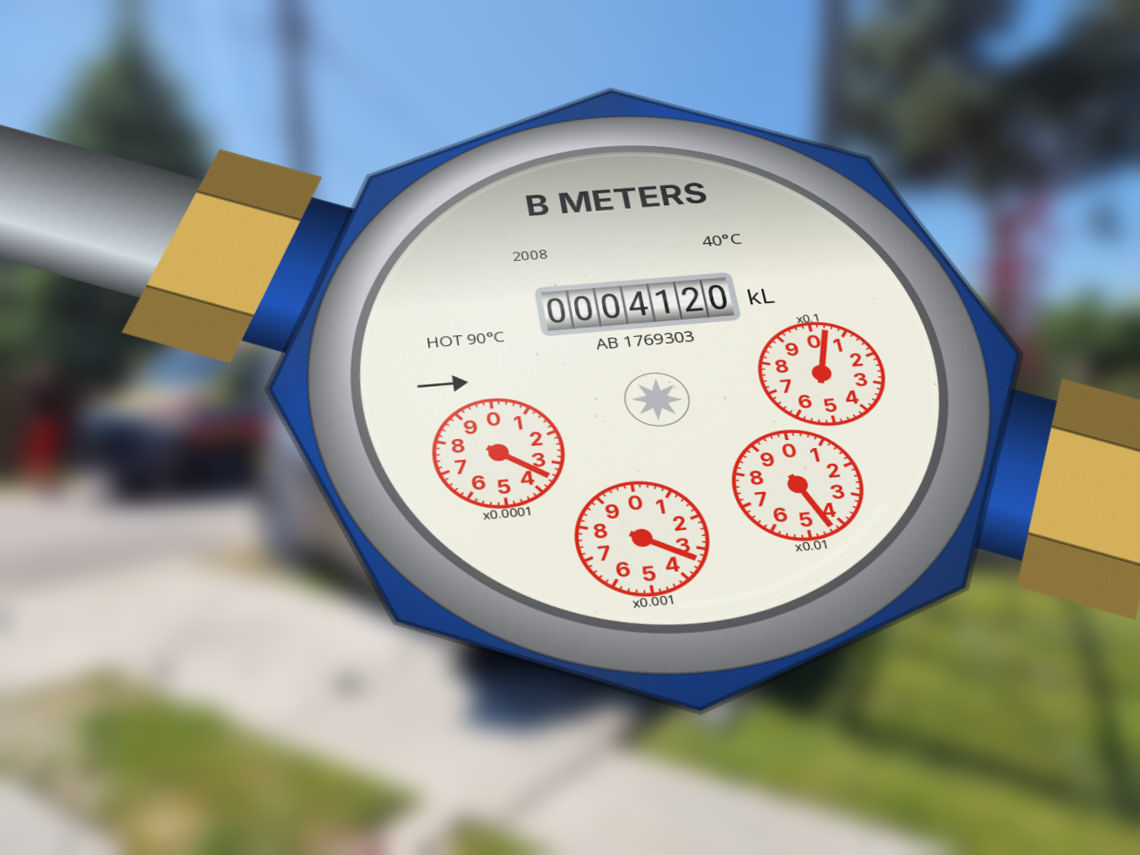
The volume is 4120.0433kL
